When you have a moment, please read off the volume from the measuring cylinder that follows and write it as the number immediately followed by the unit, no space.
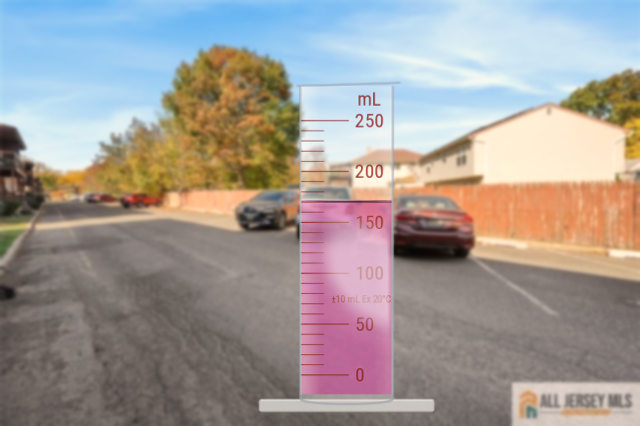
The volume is 170mL
